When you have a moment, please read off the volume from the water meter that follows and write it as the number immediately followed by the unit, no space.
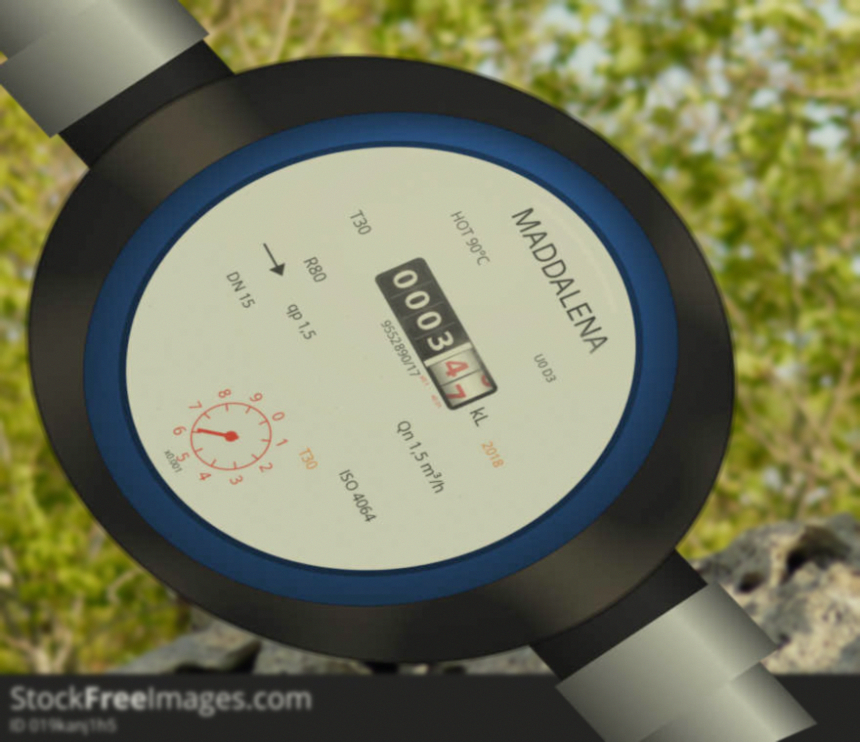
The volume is 3.466kL
